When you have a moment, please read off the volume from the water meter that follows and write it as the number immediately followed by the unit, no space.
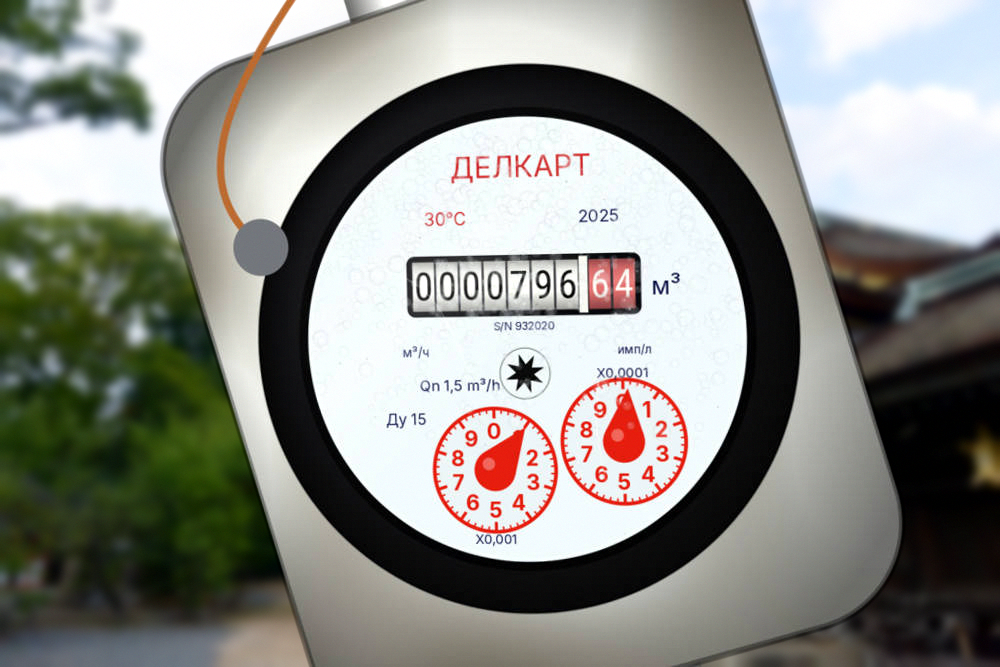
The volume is 796.6410m³
